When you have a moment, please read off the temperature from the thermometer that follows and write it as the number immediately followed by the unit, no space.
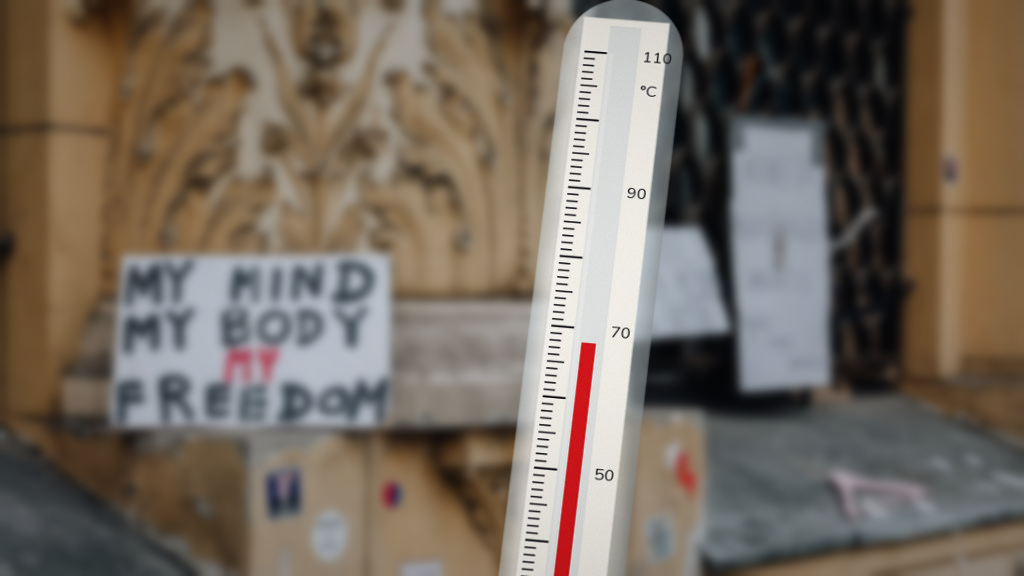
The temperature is 68°C
